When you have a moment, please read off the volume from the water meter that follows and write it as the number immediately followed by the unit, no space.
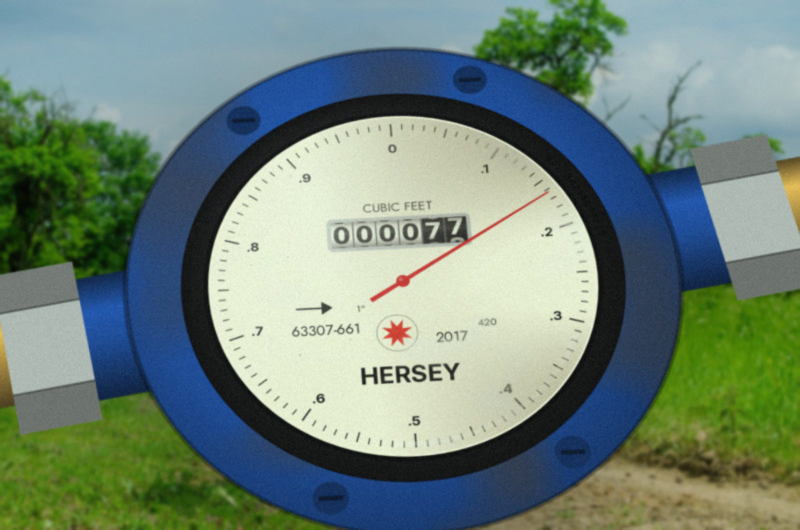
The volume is 77.16ft³
